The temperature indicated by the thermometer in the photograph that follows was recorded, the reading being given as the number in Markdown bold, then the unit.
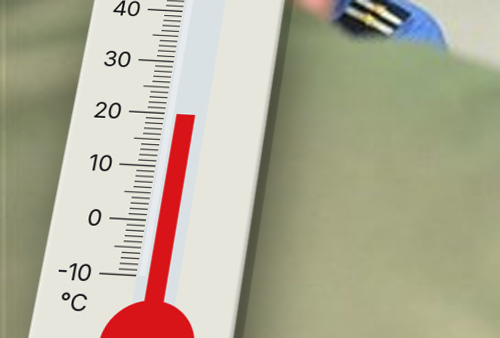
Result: **20** °C
